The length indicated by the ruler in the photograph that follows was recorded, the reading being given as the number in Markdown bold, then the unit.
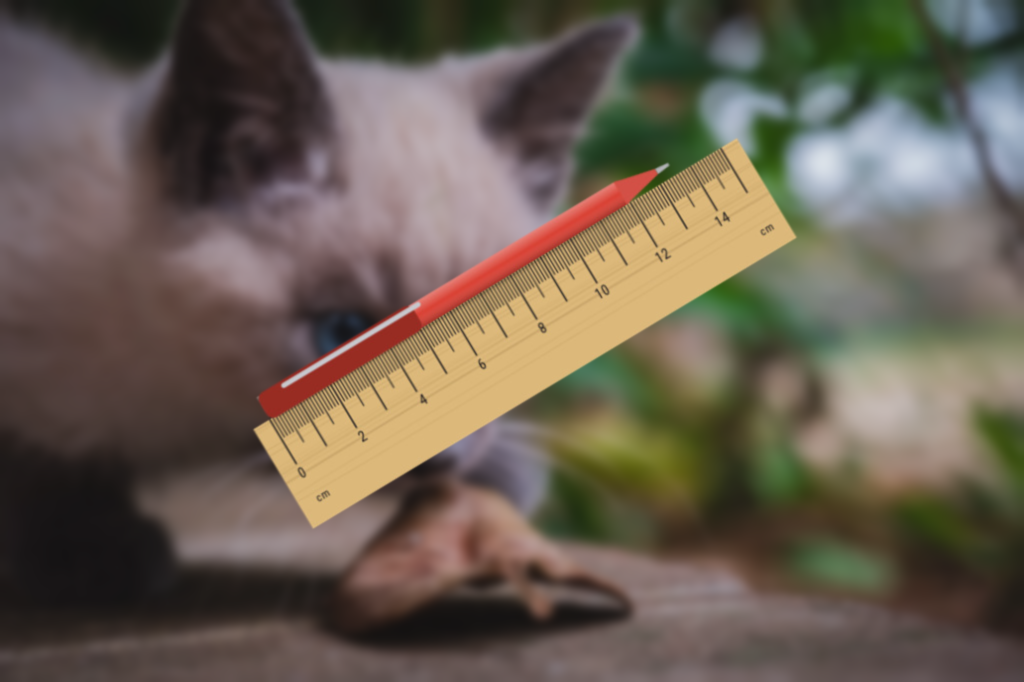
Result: **13.5** cm
